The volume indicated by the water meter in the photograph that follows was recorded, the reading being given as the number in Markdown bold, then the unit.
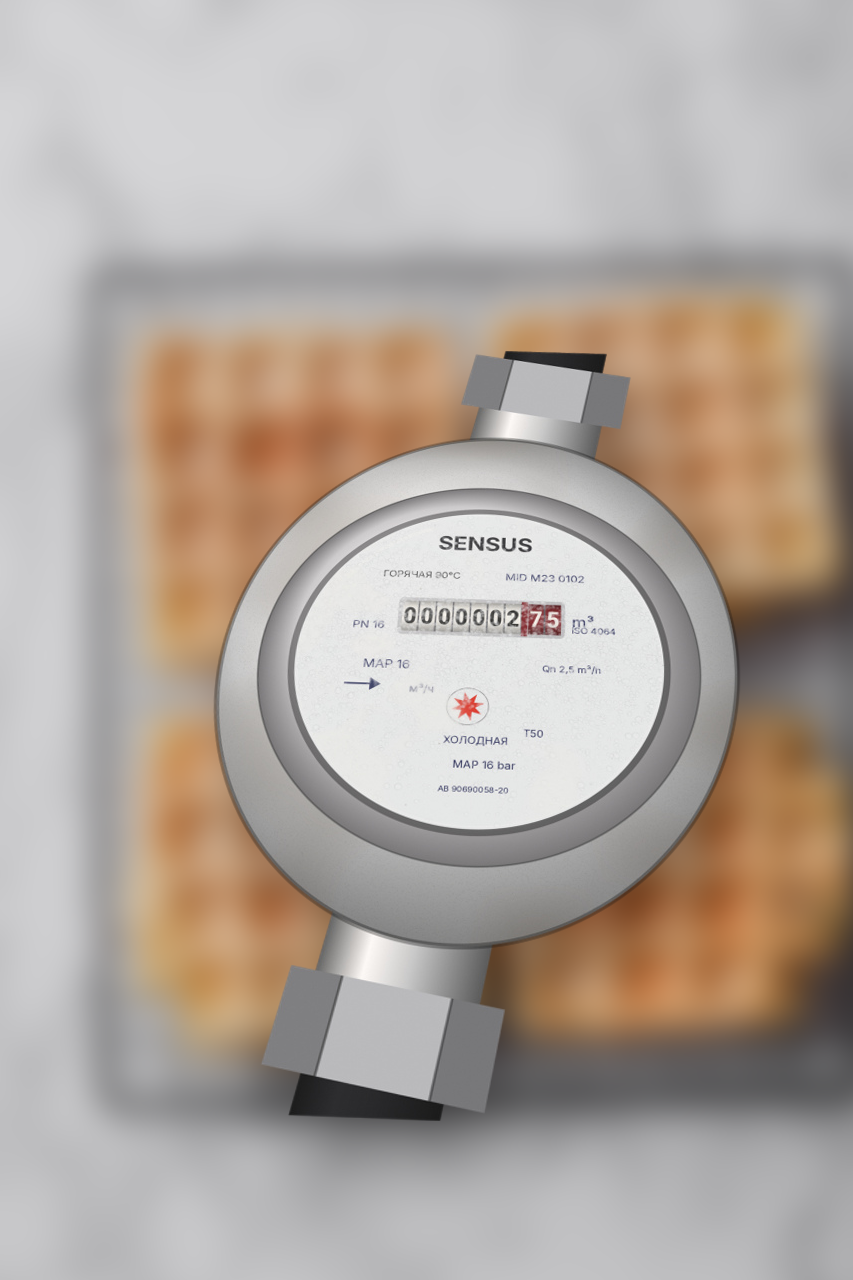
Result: **2.75** m³
